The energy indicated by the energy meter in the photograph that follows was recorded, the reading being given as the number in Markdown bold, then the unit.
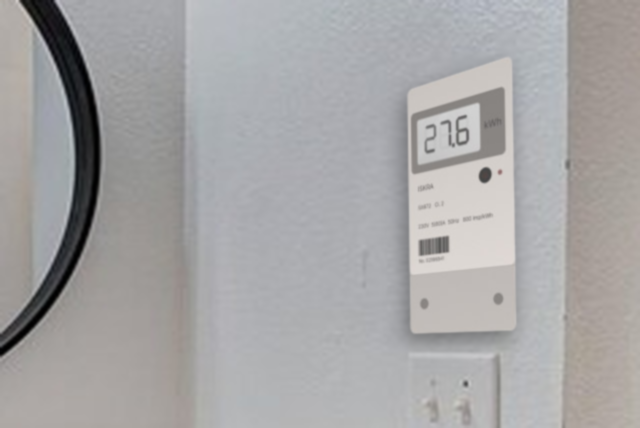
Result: **27.6** kWh
